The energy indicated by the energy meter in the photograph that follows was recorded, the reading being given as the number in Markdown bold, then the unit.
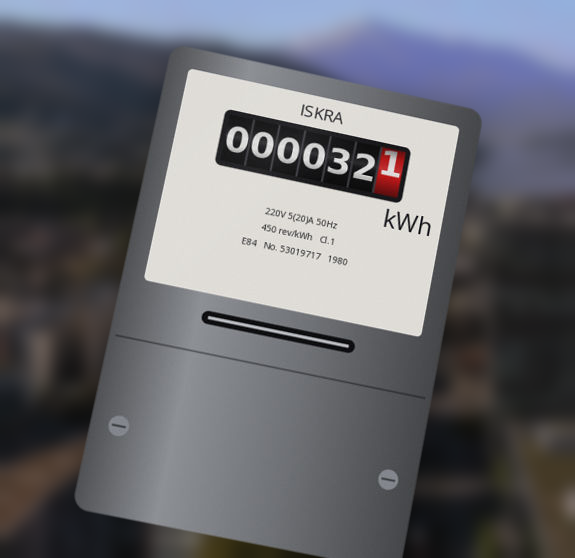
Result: **32.1** kWh
